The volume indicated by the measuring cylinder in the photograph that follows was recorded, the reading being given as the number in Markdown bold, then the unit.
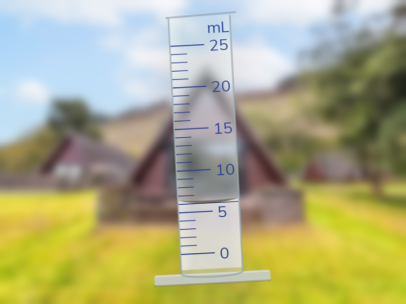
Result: **6** mL
